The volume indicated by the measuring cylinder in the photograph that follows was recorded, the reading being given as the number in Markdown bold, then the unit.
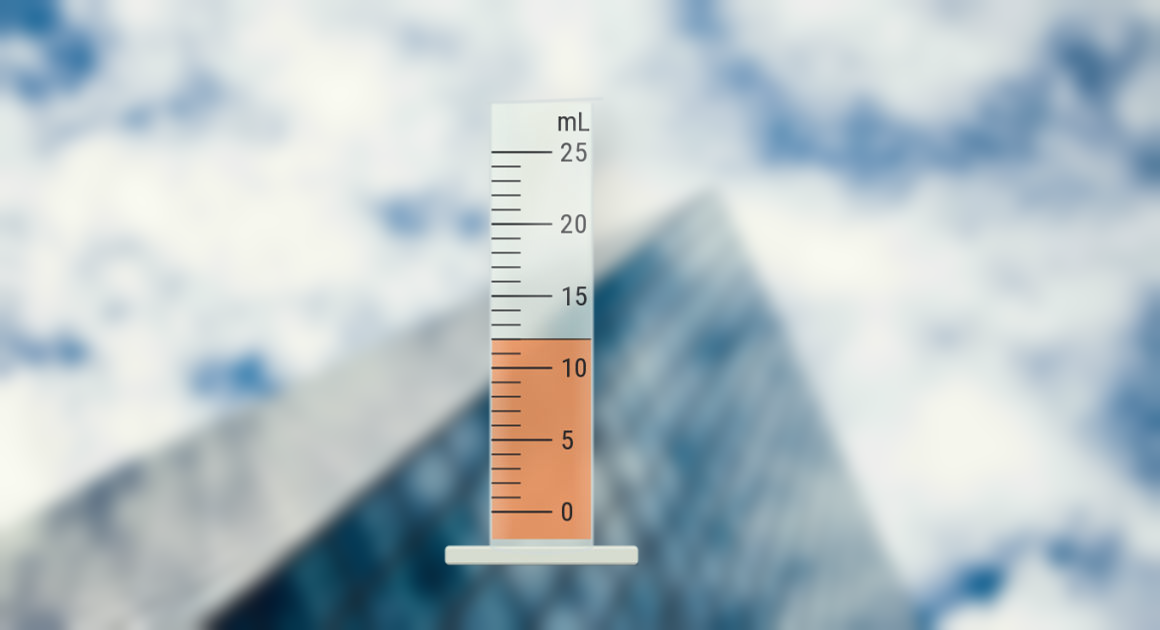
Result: **12** mL
